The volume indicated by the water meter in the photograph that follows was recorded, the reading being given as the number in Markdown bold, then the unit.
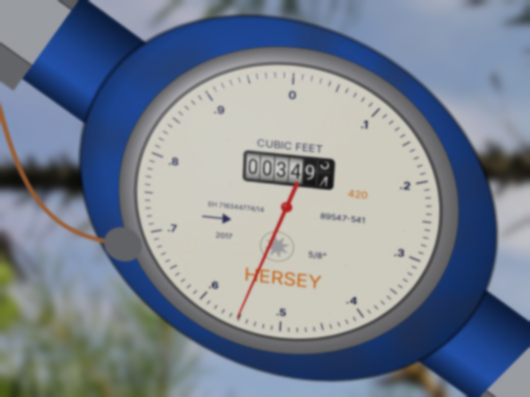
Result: **3493.55** ft³
